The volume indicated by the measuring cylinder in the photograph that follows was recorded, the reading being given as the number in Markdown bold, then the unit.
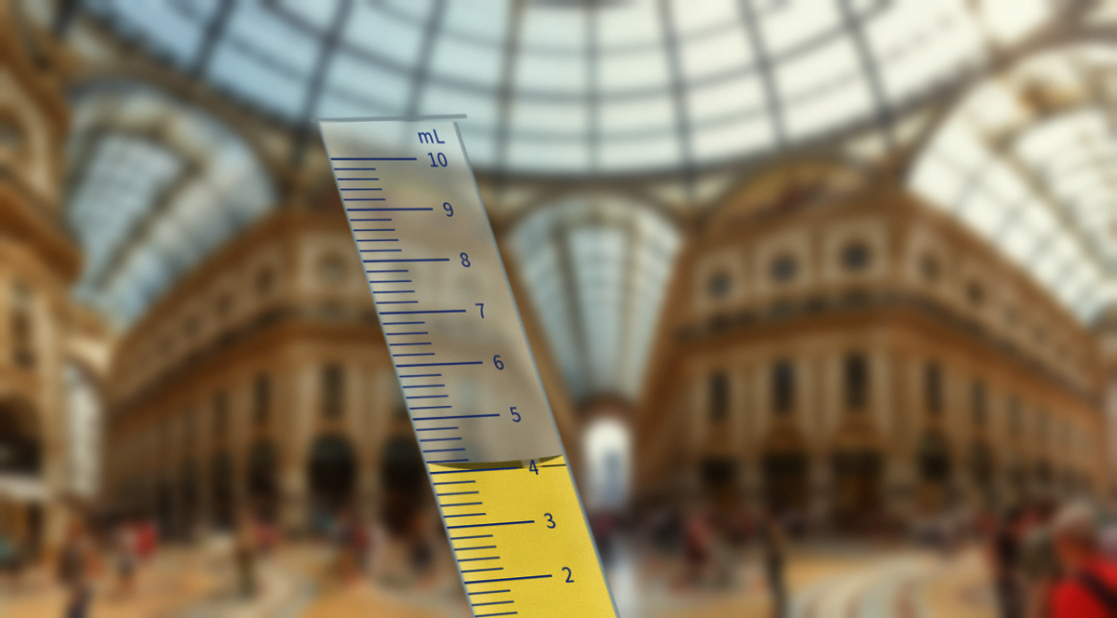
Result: **4** mL
